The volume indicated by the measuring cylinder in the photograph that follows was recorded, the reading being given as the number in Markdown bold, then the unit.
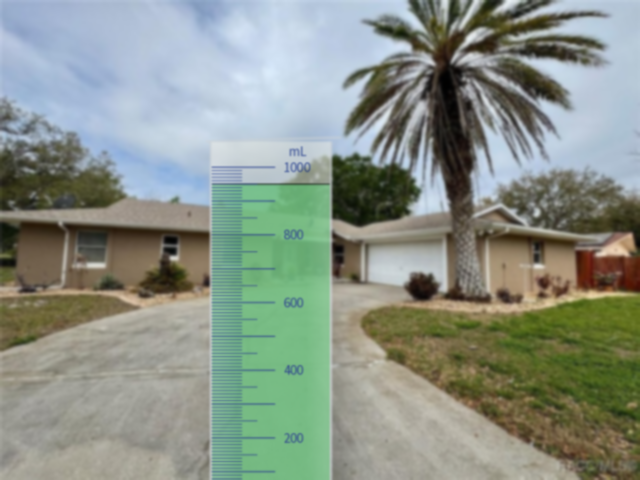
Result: **950** mL
